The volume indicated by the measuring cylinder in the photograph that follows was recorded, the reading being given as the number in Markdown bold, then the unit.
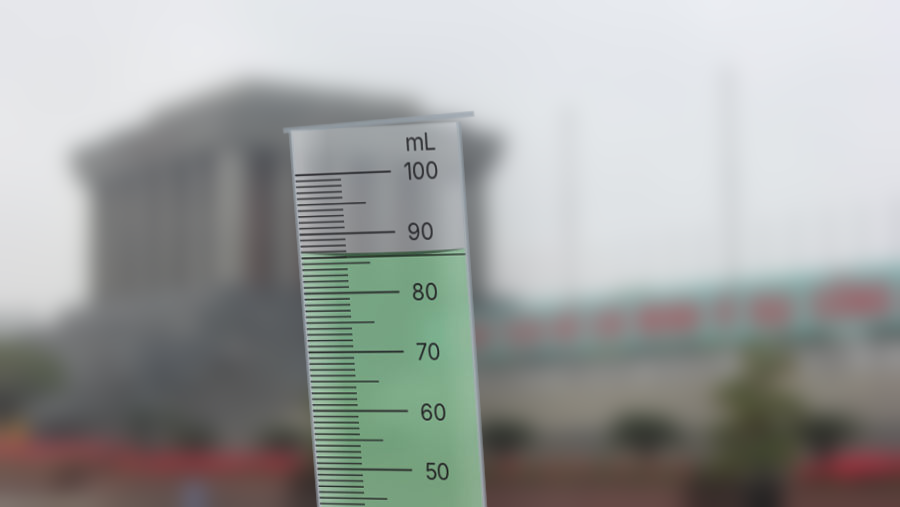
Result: **86** mL
